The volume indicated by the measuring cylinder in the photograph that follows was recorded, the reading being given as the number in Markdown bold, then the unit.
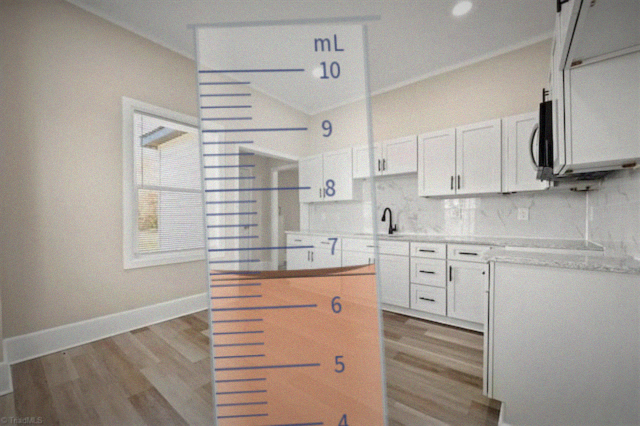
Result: **6.5** mL
